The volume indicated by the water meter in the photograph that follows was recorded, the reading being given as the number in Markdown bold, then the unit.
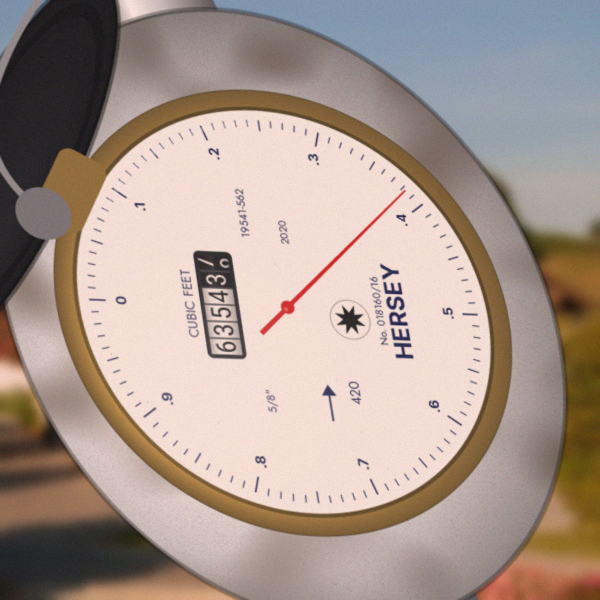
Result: **635437.38** ft³
